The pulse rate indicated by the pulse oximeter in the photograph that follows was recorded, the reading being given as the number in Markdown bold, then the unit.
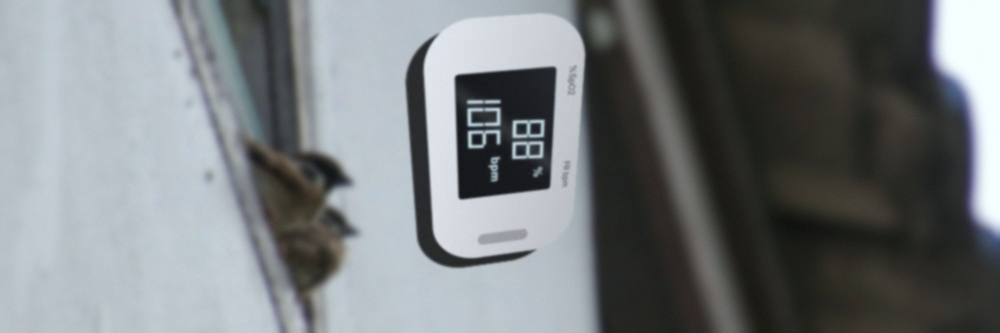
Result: **106** bpm
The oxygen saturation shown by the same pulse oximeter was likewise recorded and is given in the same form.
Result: **88** %
